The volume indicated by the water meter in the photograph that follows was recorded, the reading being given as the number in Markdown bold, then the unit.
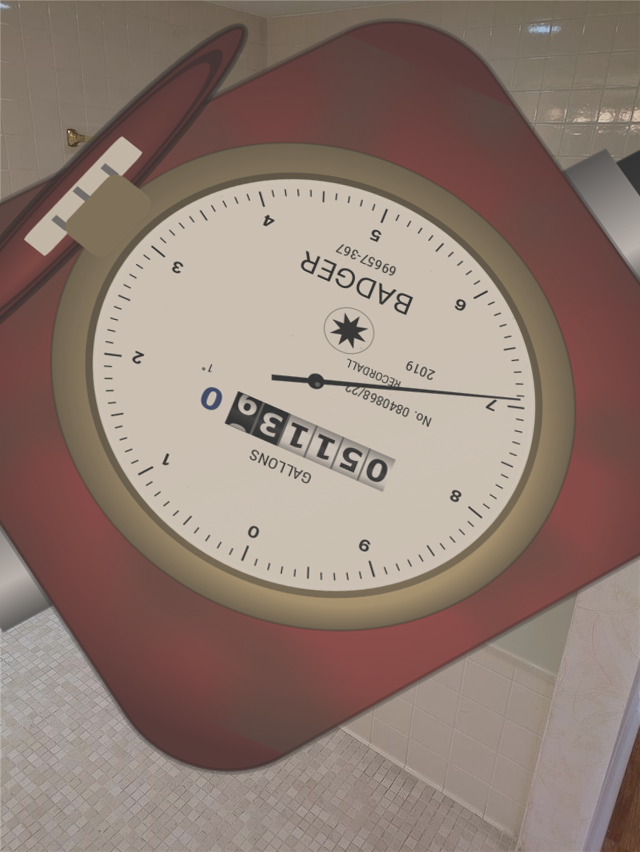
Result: **511386.9** gal
